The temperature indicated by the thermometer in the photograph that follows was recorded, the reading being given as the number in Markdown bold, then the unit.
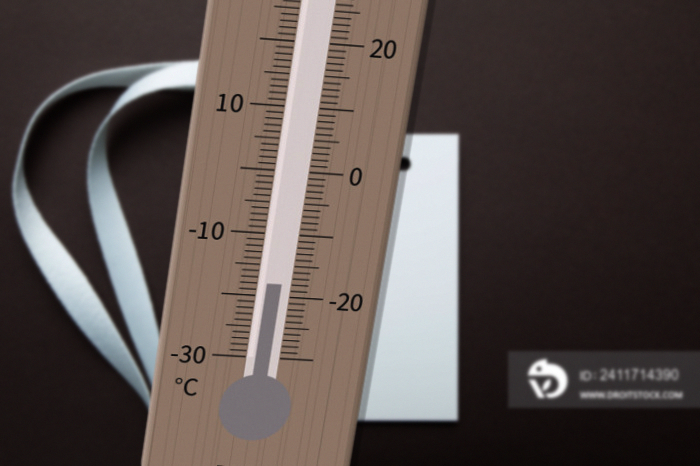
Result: **-18** °C
